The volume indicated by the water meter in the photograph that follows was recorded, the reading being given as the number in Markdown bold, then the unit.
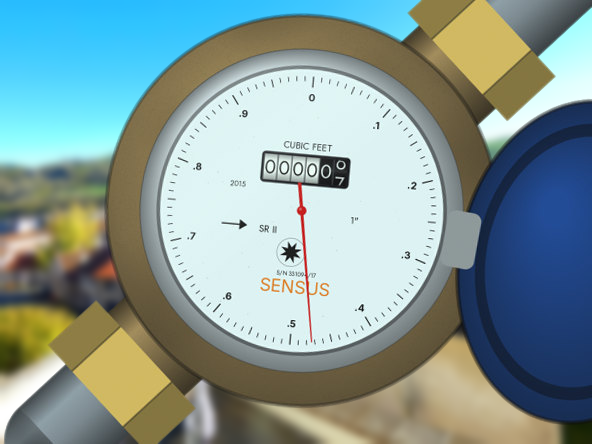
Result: **6.47** ft³
